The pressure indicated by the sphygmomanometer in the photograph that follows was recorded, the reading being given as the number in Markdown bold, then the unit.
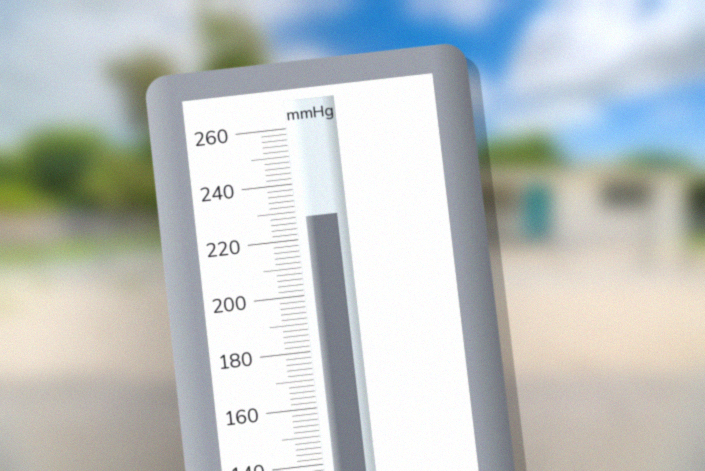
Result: **228** mmHg
